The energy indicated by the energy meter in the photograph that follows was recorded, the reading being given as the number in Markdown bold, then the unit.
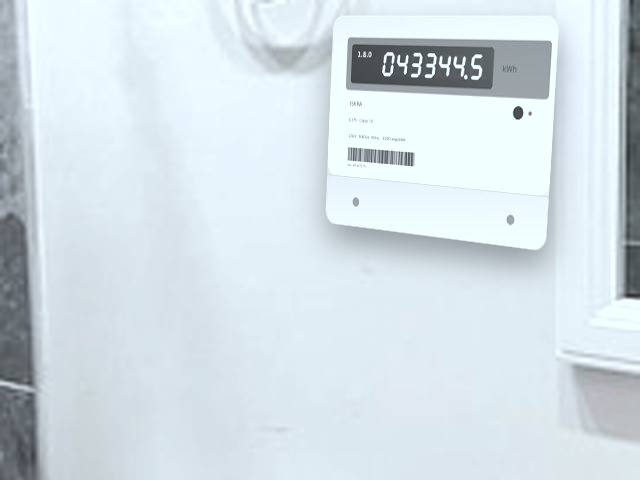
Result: **43344.5** kWh
